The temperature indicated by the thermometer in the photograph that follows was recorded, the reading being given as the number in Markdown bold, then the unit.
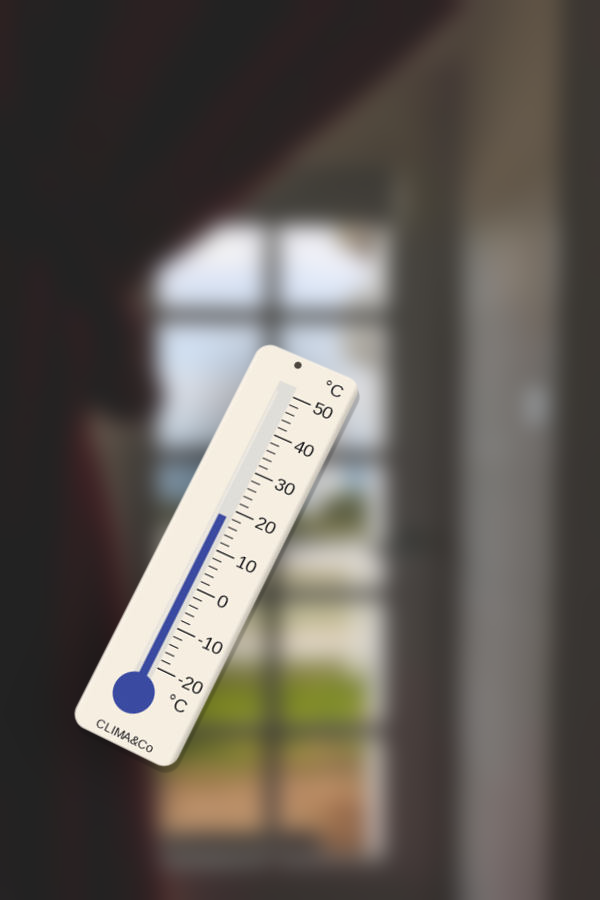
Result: **18** °C
